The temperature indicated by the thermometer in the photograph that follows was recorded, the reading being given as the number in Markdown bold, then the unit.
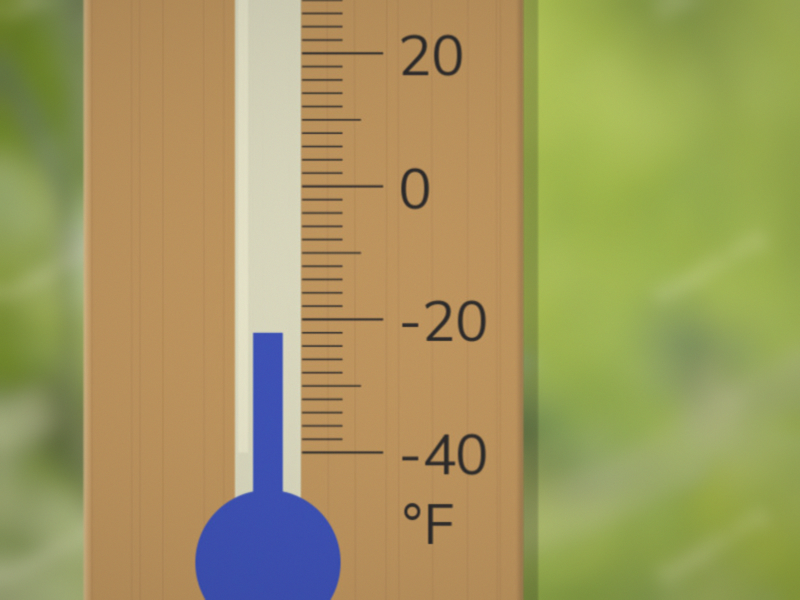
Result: **-22** °F
